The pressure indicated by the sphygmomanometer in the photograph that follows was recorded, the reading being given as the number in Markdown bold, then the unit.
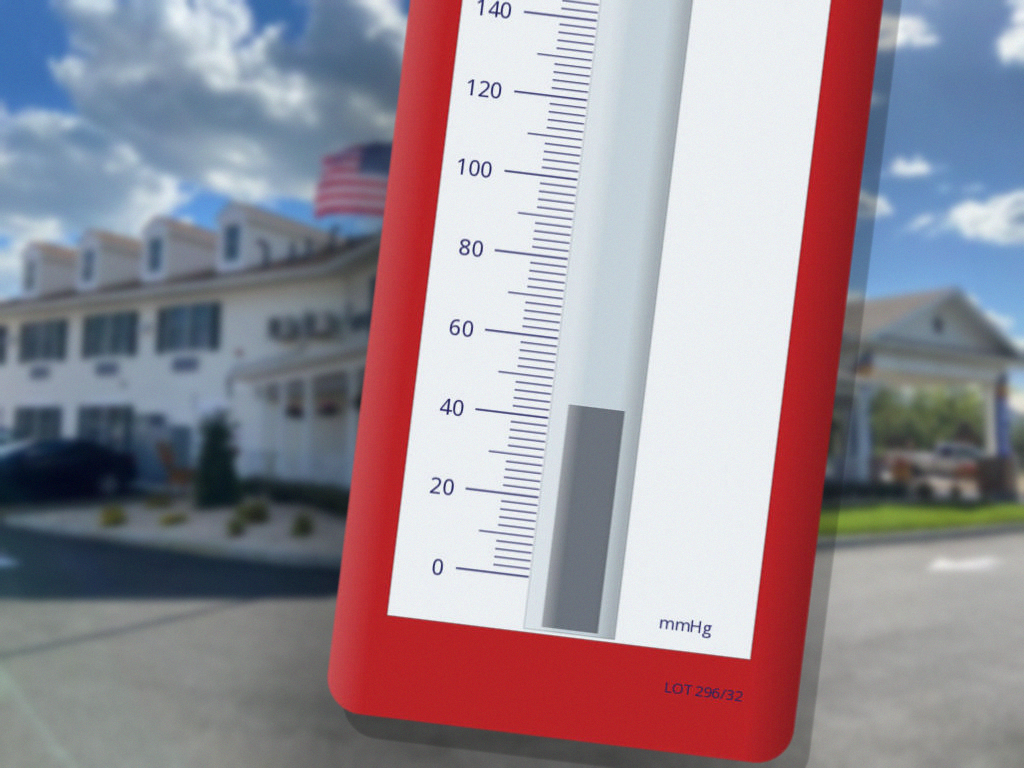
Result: **44** mmHg
